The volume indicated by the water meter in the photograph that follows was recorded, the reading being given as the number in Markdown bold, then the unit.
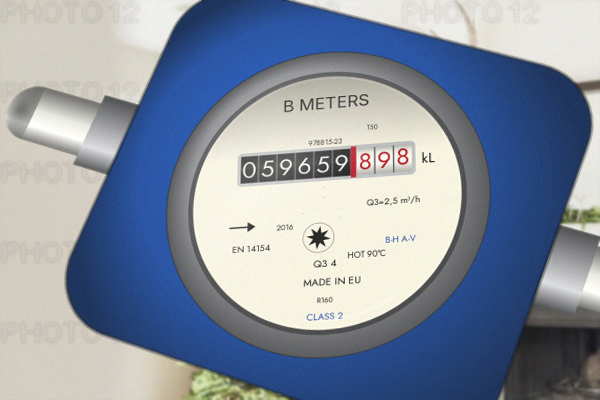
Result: **59659.898** kL
